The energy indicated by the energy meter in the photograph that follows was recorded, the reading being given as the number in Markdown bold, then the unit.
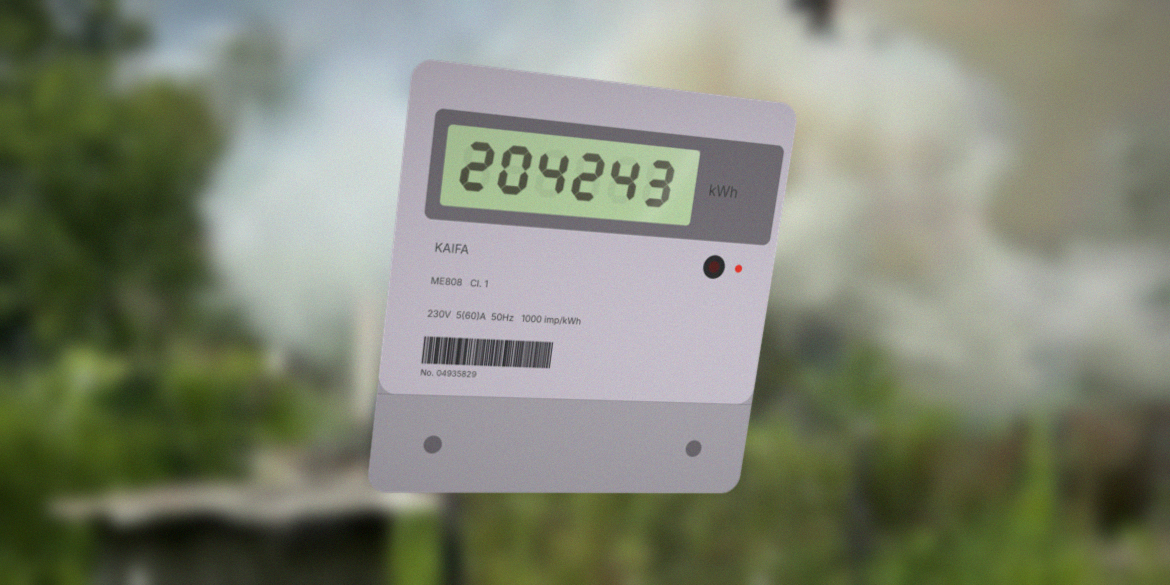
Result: **204243** kWh
